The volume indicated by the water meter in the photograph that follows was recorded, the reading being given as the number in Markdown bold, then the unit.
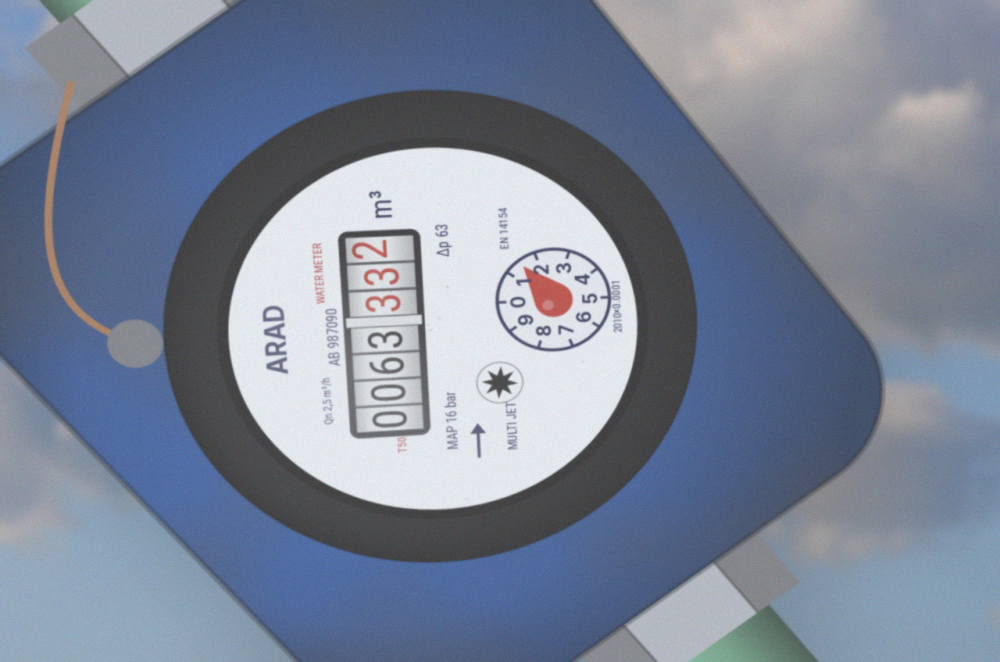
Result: **63.3321** m³
